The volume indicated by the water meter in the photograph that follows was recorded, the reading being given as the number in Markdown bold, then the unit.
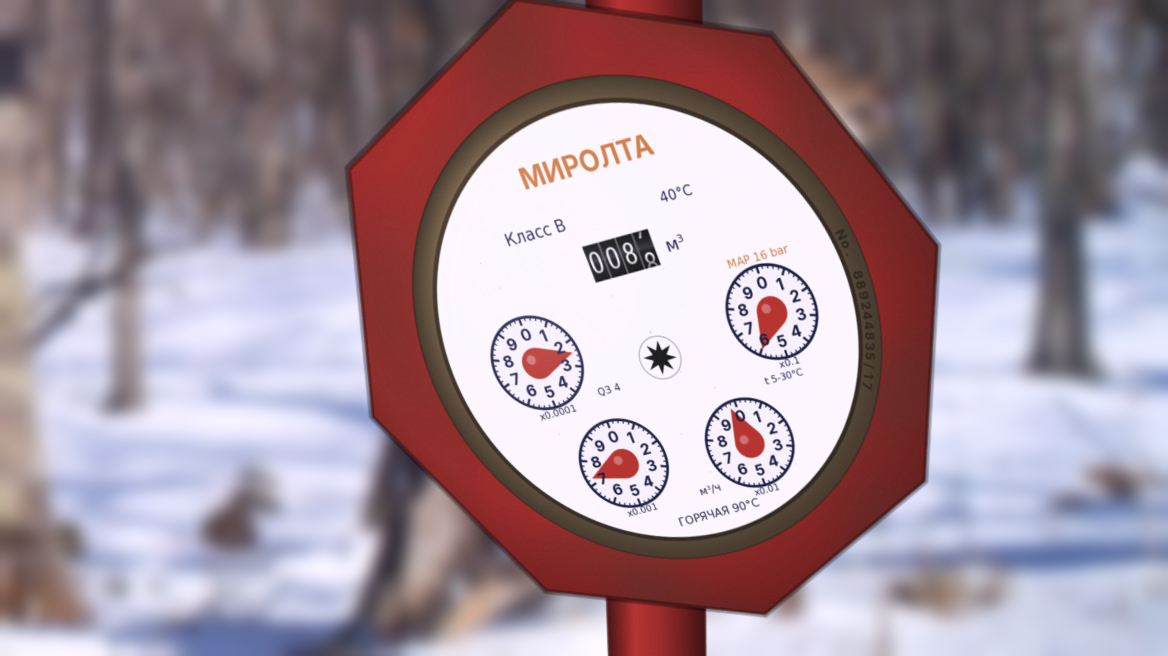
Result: **87.5972** m³
